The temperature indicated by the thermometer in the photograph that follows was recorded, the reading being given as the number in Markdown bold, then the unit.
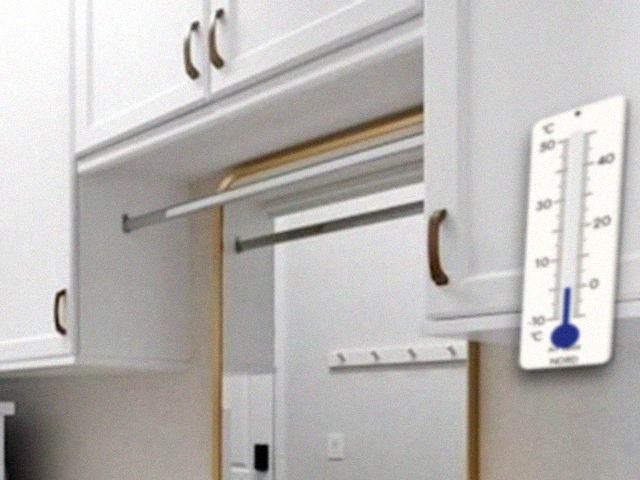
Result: **0** °C
